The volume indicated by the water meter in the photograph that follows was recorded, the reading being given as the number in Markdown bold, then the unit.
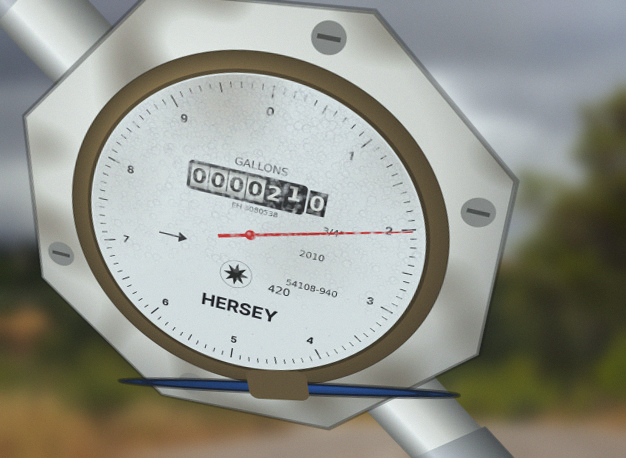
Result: **212.0** gal
